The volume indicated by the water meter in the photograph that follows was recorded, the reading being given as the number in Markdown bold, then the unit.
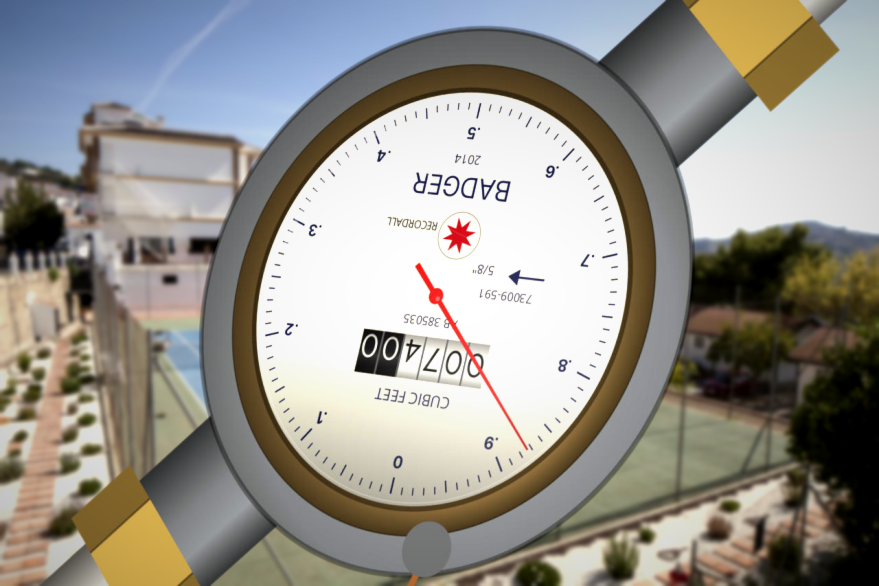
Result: **7399.87** ft³
